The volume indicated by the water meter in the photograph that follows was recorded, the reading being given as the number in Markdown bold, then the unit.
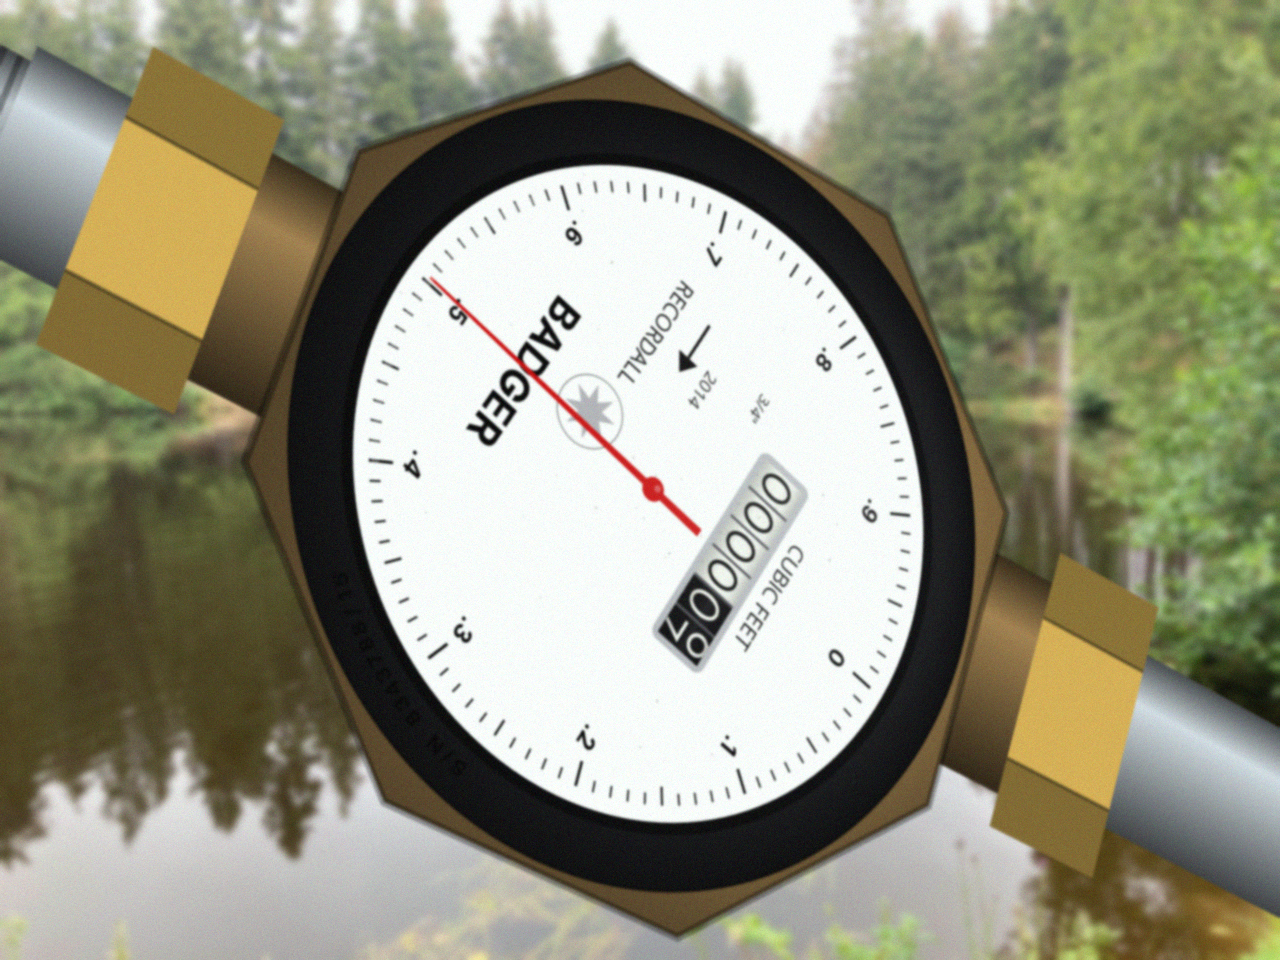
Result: **6.50** ft³
